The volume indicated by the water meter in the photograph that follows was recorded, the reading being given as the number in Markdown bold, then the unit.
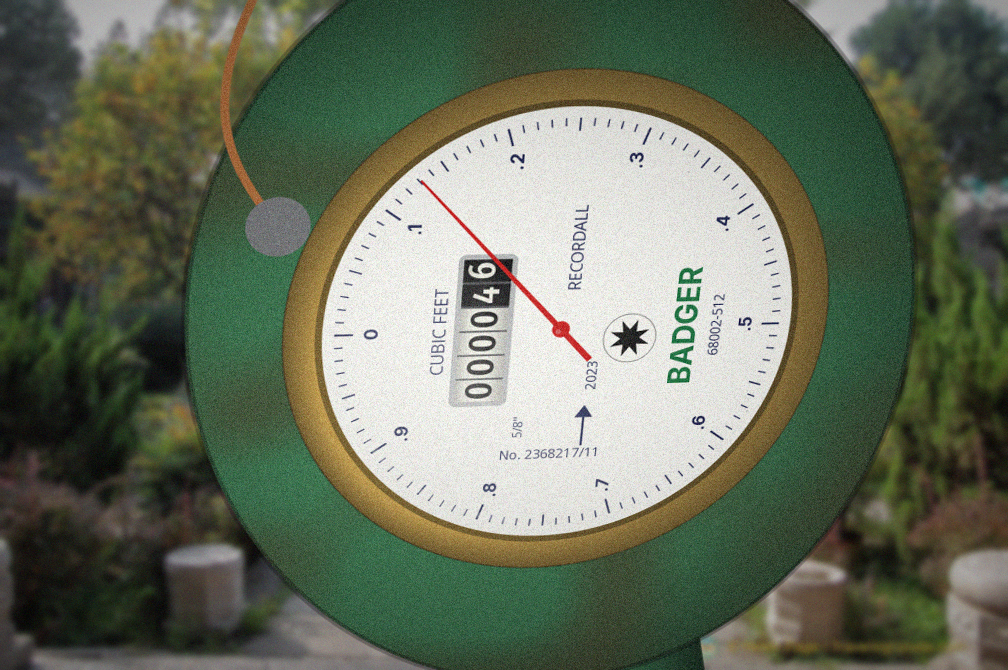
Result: **46.13** ft³
